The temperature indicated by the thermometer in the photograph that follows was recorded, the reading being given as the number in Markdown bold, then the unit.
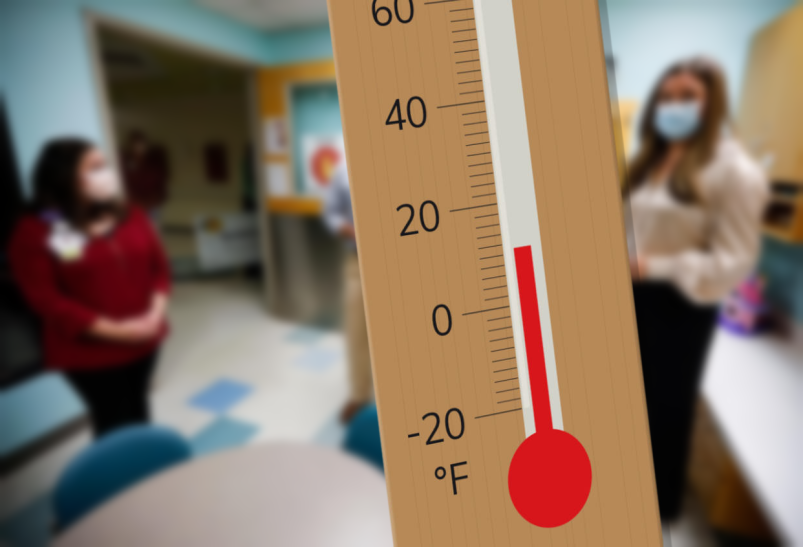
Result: **11** °F
